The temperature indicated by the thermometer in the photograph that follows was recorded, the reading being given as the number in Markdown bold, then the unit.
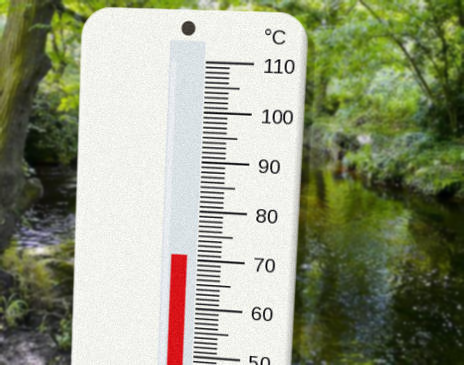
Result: **71** °C
